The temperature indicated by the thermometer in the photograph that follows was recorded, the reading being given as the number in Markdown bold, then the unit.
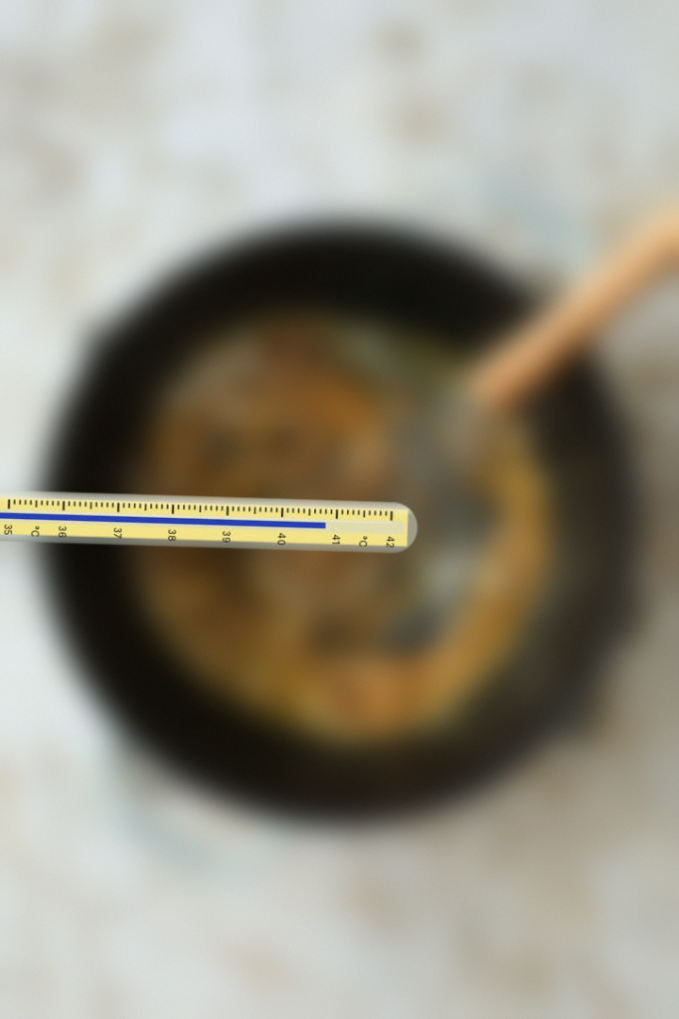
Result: **40.8** °C
